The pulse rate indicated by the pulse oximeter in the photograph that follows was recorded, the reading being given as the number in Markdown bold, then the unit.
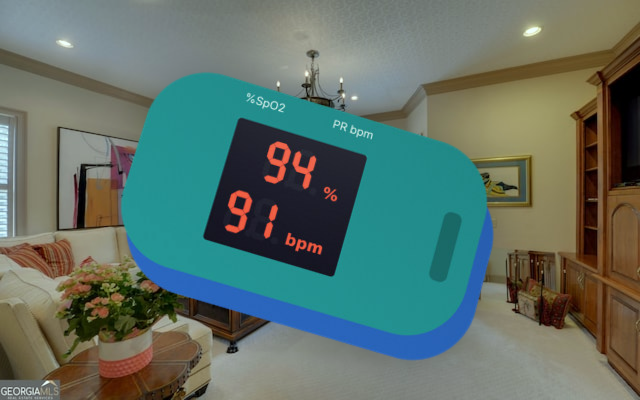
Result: **91** bpm
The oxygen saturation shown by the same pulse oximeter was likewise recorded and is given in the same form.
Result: **94** %
